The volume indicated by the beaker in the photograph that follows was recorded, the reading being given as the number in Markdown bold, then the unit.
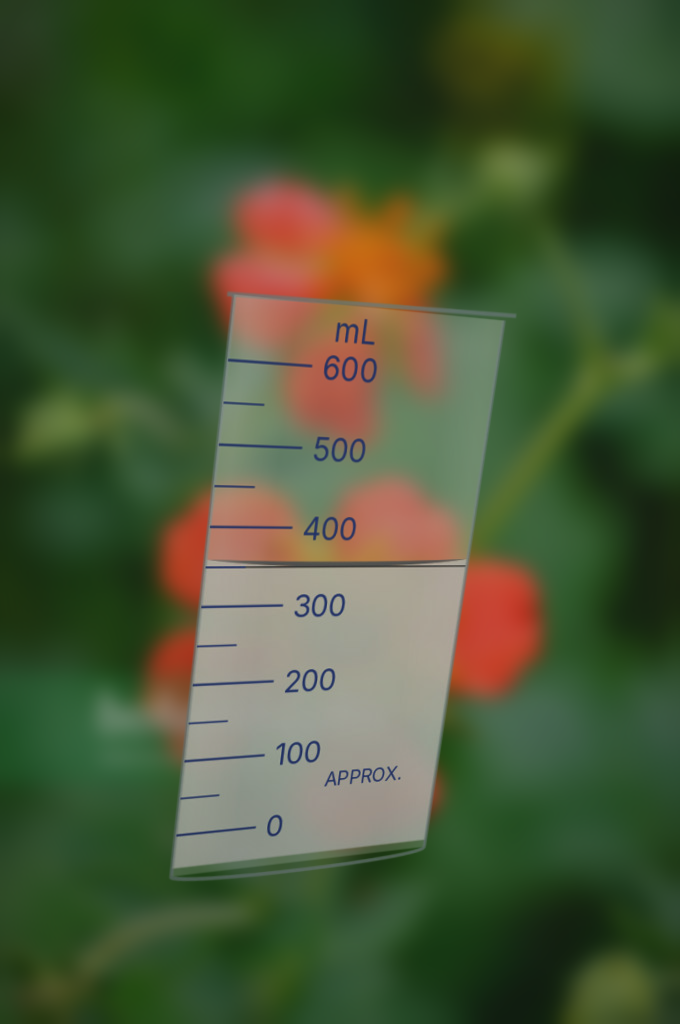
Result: **350** mL
